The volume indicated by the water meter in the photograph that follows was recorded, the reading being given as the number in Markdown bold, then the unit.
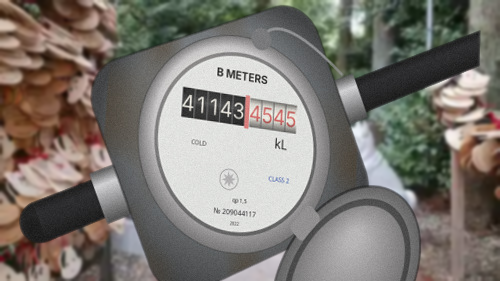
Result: **41143.4545** kL
